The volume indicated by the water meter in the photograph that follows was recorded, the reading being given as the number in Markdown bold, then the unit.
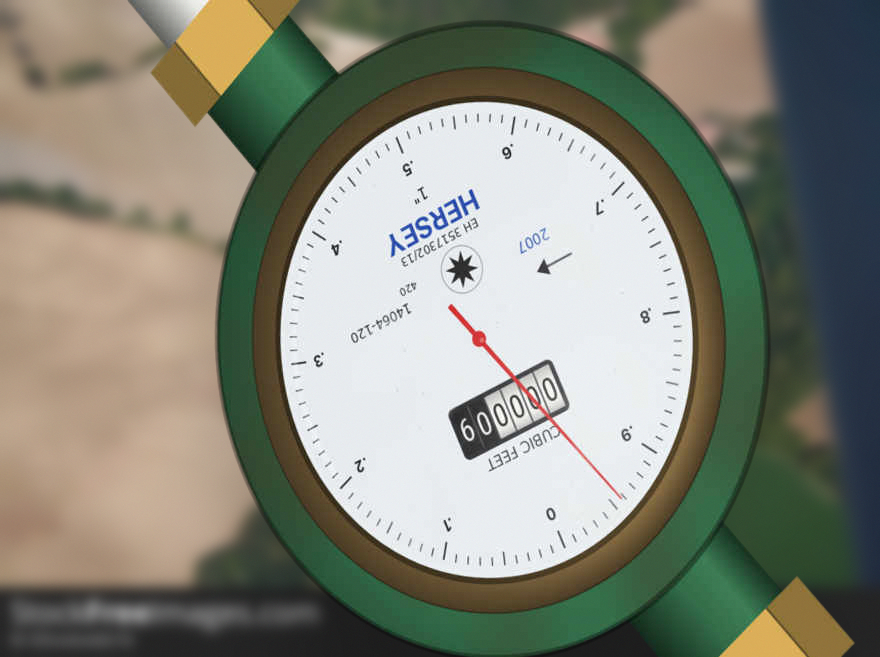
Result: **8.94** ft³
